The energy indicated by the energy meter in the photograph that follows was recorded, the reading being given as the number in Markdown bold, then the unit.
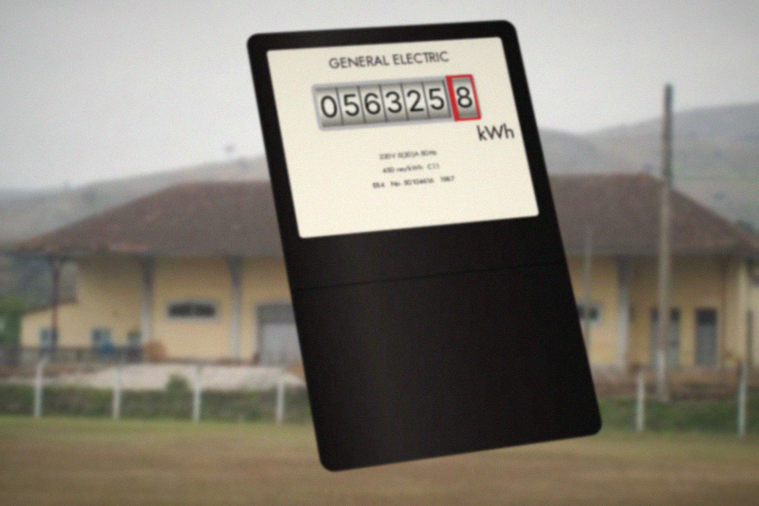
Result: **56325.8** kWh
